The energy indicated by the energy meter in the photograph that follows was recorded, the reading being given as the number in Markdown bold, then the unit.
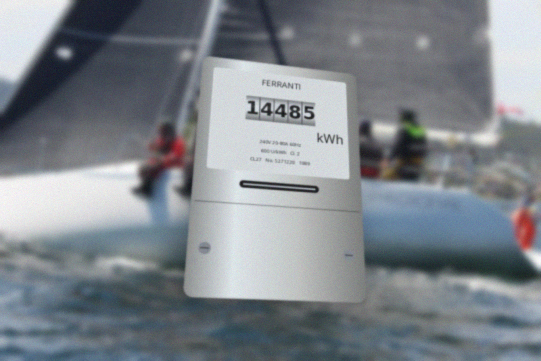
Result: **14485** kWh
